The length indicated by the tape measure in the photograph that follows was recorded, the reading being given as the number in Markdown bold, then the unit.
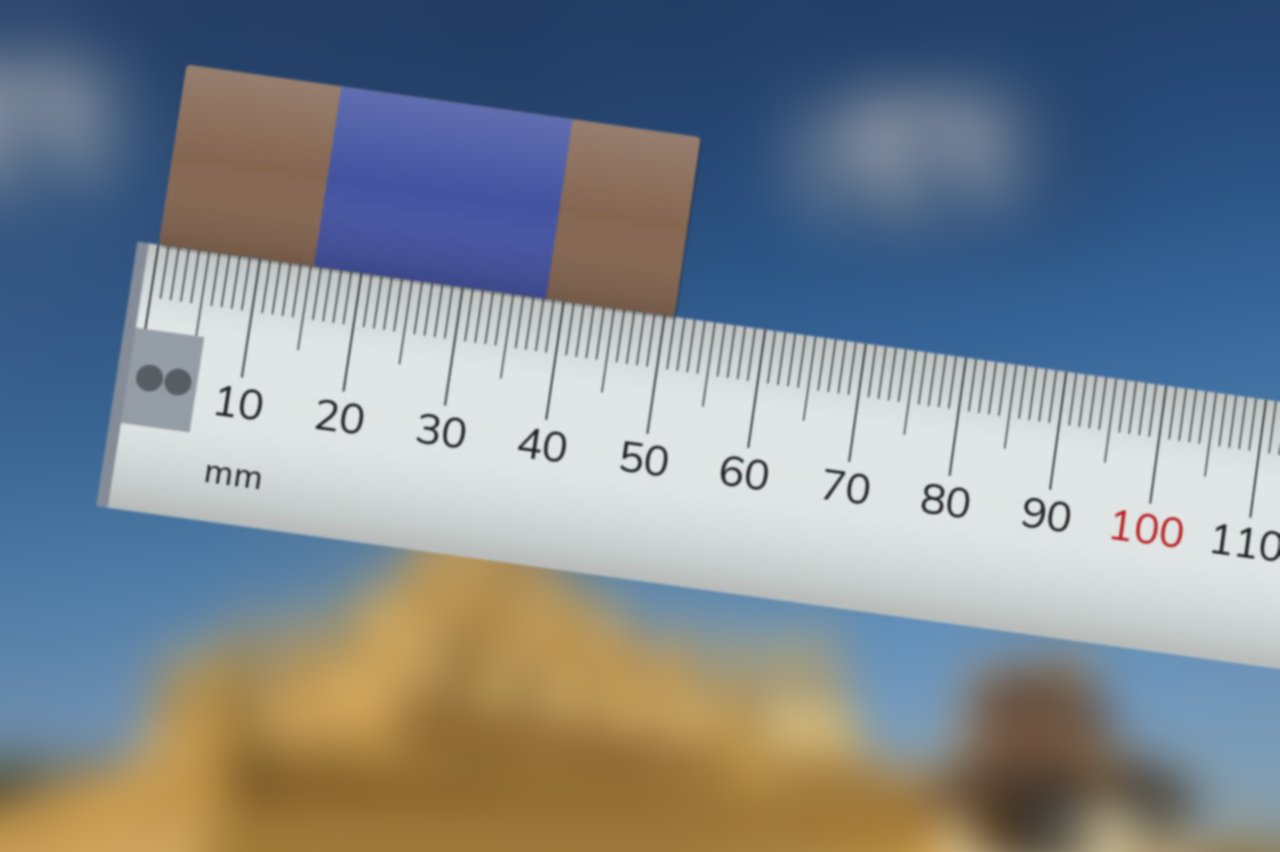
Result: **51** mm
